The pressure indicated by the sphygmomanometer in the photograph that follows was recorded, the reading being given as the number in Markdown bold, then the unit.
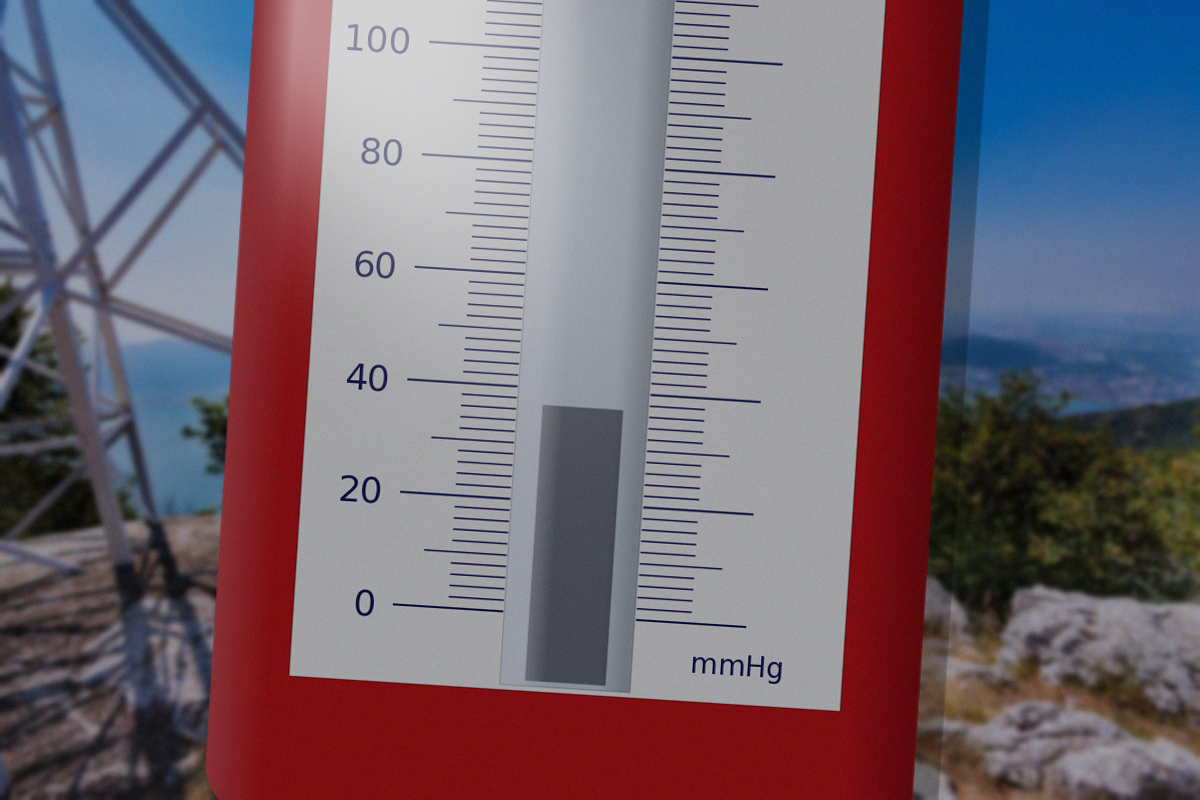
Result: **37** mmHg
